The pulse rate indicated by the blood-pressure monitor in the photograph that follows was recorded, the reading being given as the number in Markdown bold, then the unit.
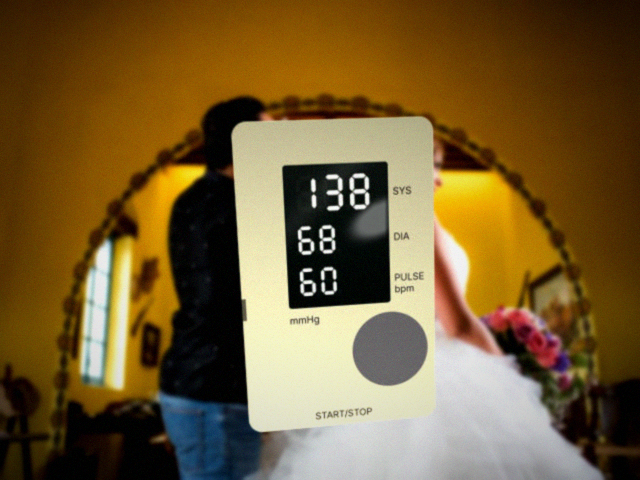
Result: **60** bpm
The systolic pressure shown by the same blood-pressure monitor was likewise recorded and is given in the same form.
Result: **138** mmHg
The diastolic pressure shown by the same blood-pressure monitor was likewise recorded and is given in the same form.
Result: **68** mmHg
